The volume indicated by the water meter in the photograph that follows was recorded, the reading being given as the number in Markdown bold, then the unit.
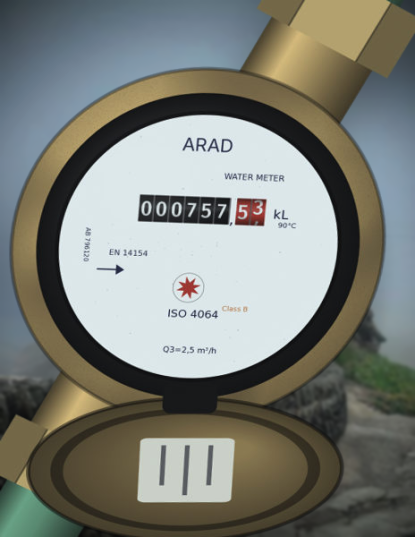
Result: **757.53** kL
